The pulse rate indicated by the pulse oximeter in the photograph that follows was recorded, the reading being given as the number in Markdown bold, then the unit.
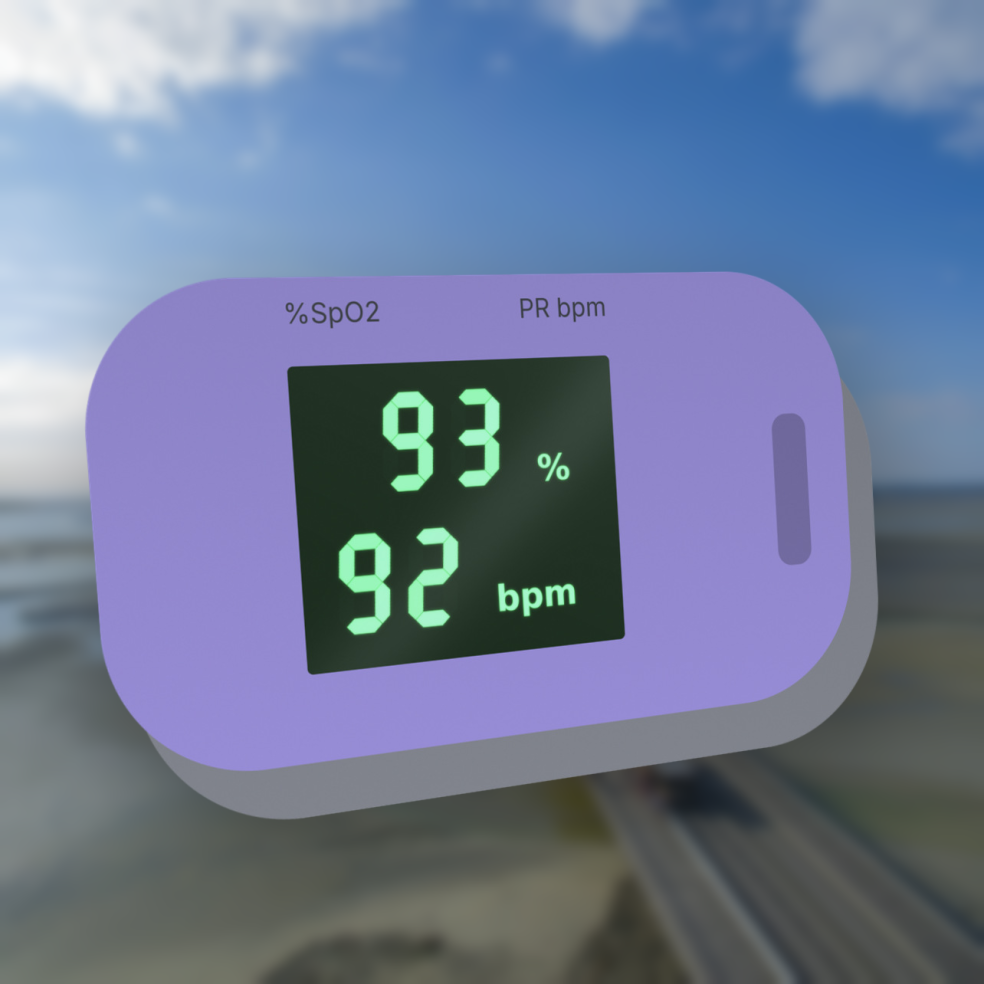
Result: **92** bpm
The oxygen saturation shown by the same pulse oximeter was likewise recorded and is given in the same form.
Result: **93** %
